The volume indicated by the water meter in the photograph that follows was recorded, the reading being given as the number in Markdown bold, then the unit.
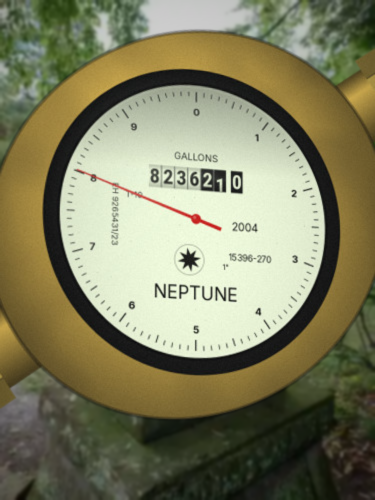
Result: **8236208.0** gal
